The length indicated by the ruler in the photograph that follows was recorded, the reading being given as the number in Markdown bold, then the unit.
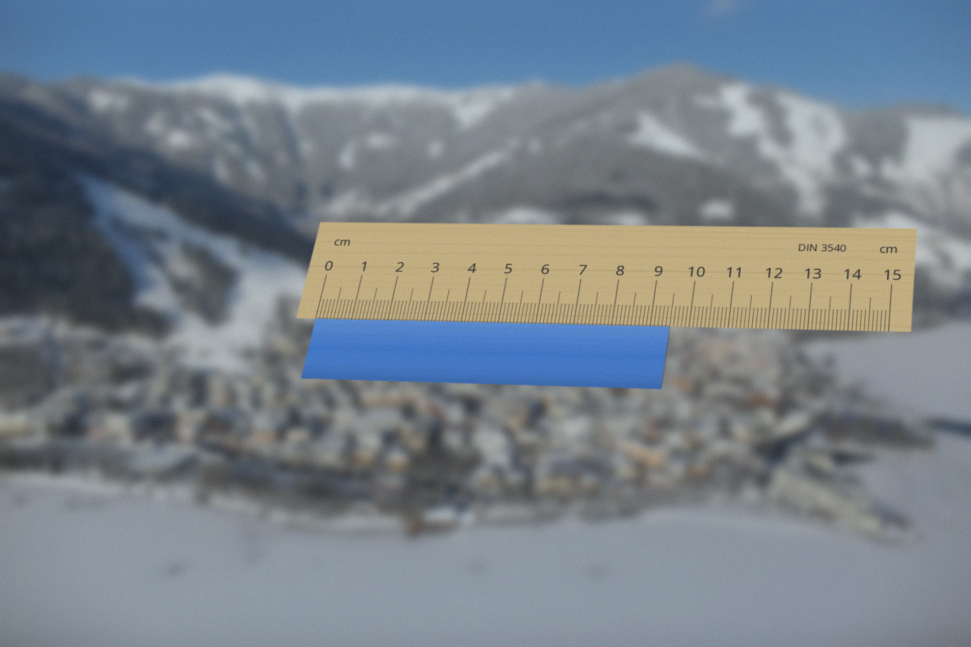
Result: **9.5** cm
